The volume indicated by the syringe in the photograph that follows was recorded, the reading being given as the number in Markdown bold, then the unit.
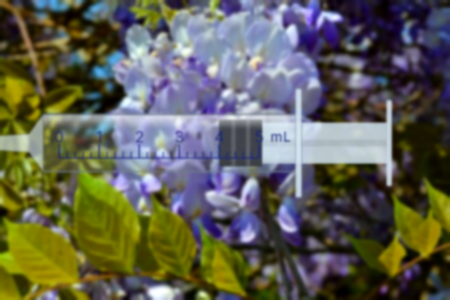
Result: **4** mL
